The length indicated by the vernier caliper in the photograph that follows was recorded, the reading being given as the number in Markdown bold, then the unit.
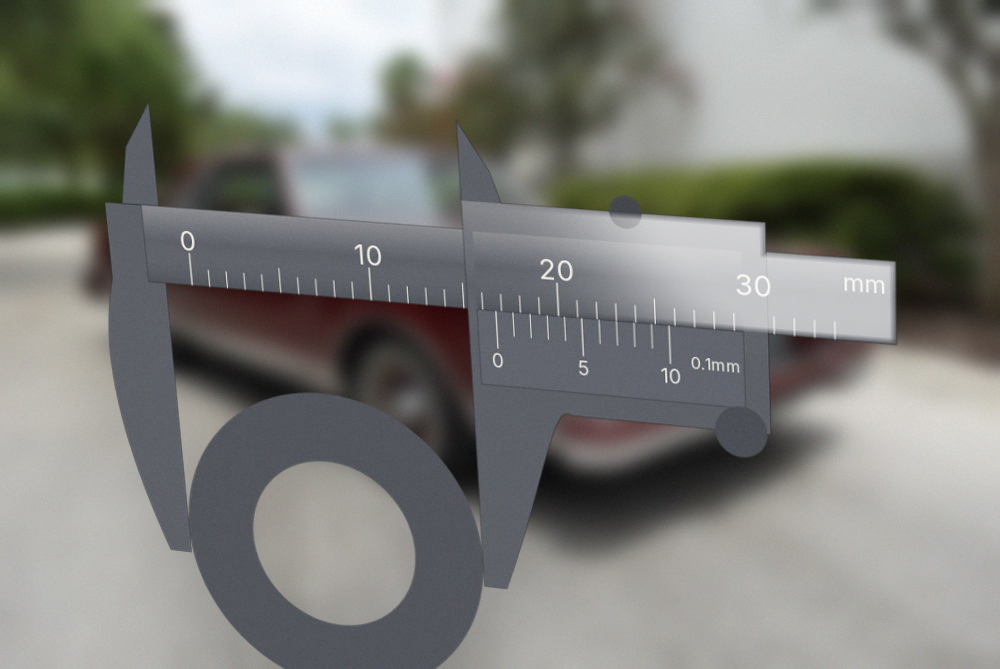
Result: **16.7** mm
